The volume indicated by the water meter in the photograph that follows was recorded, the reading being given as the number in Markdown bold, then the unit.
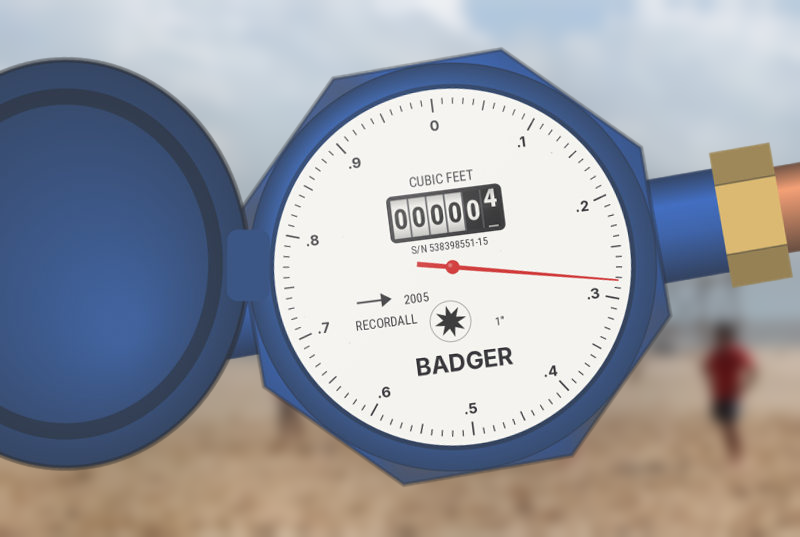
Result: **4.28** ft³
